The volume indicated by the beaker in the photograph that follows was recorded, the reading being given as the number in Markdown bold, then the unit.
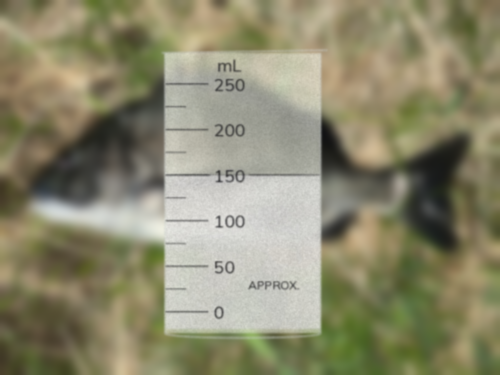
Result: **150** mL
